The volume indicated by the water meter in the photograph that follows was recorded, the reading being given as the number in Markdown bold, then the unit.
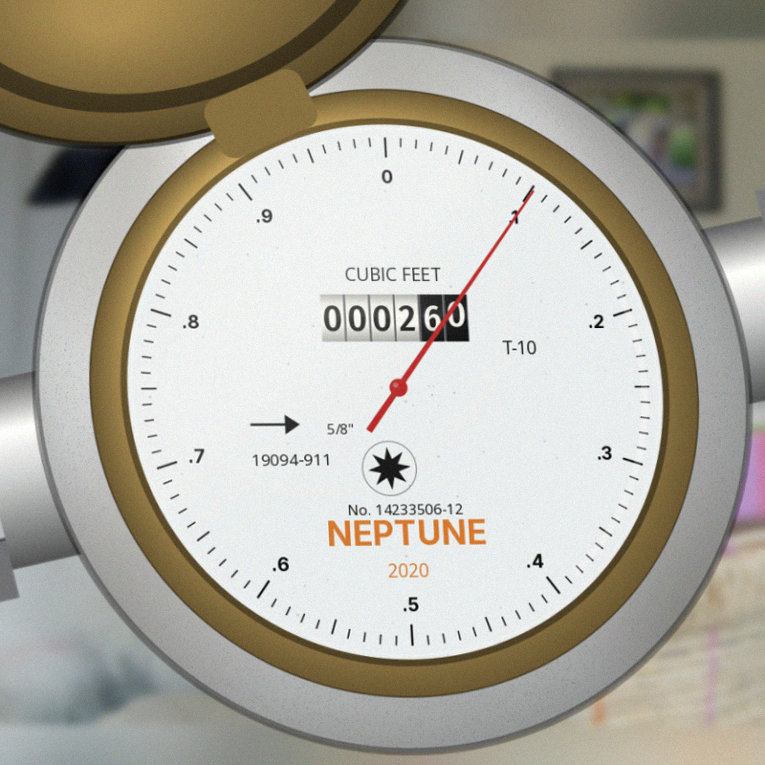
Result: **260.10** ft³
